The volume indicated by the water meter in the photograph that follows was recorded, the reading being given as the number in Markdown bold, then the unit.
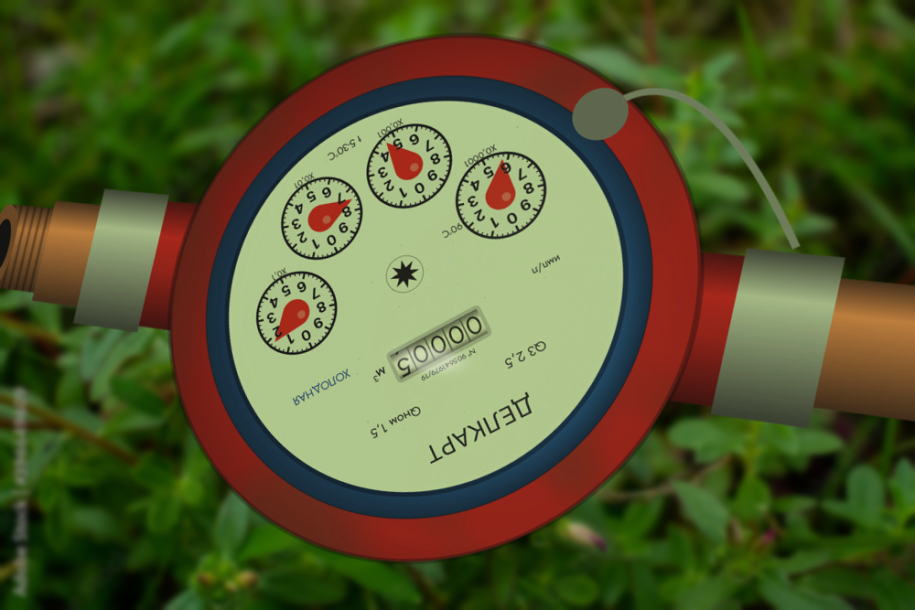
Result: **5.1745** m³
